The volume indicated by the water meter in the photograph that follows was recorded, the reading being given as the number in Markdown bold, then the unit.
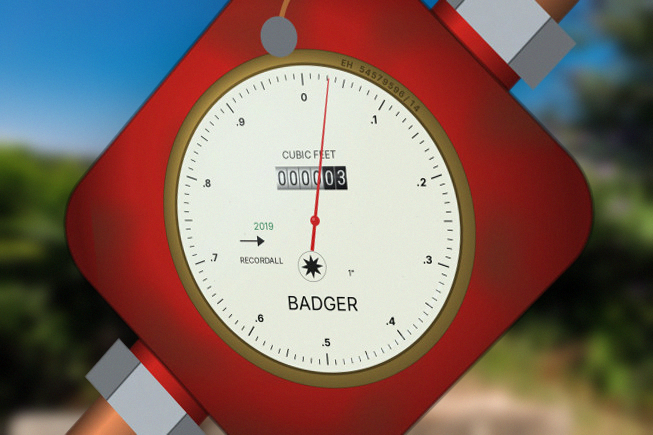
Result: **3.03** ft³
